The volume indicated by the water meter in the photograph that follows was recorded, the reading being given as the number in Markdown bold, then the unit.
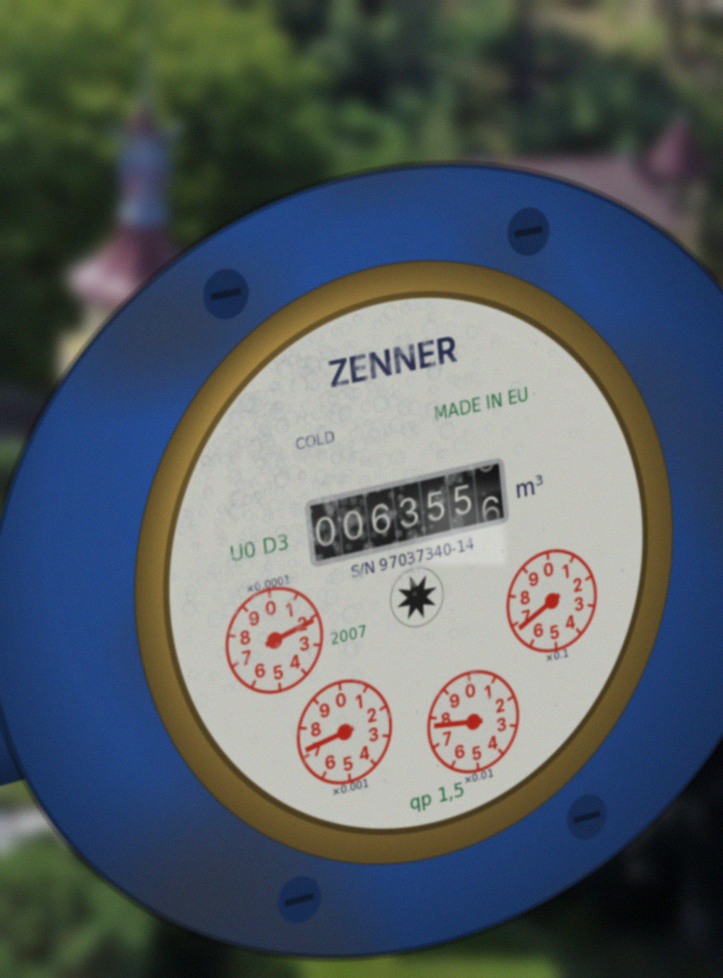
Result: **63555.6772** m³
